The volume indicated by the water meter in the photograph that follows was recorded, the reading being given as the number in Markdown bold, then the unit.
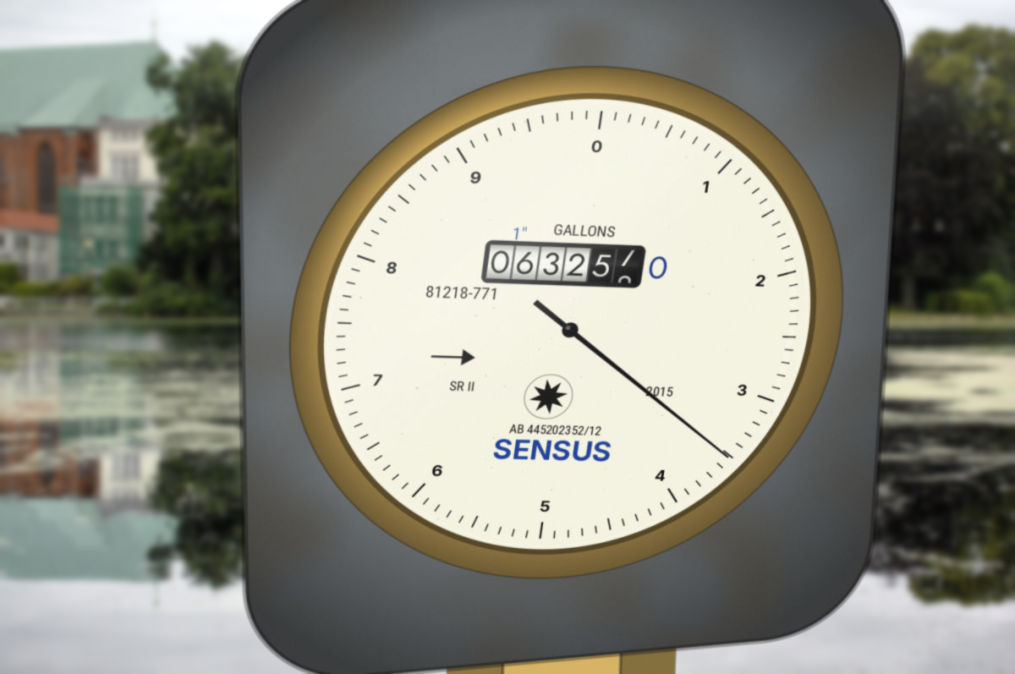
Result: **632573.5** gal
